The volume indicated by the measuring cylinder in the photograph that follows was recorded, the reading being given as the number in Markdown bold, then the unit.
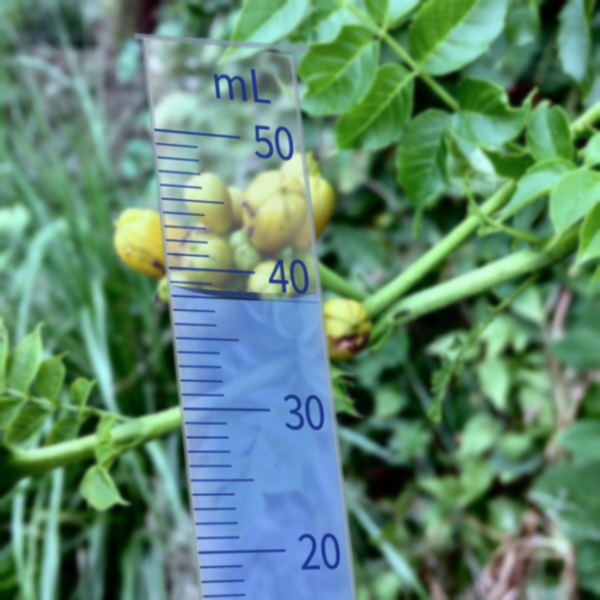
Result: **38** mL
